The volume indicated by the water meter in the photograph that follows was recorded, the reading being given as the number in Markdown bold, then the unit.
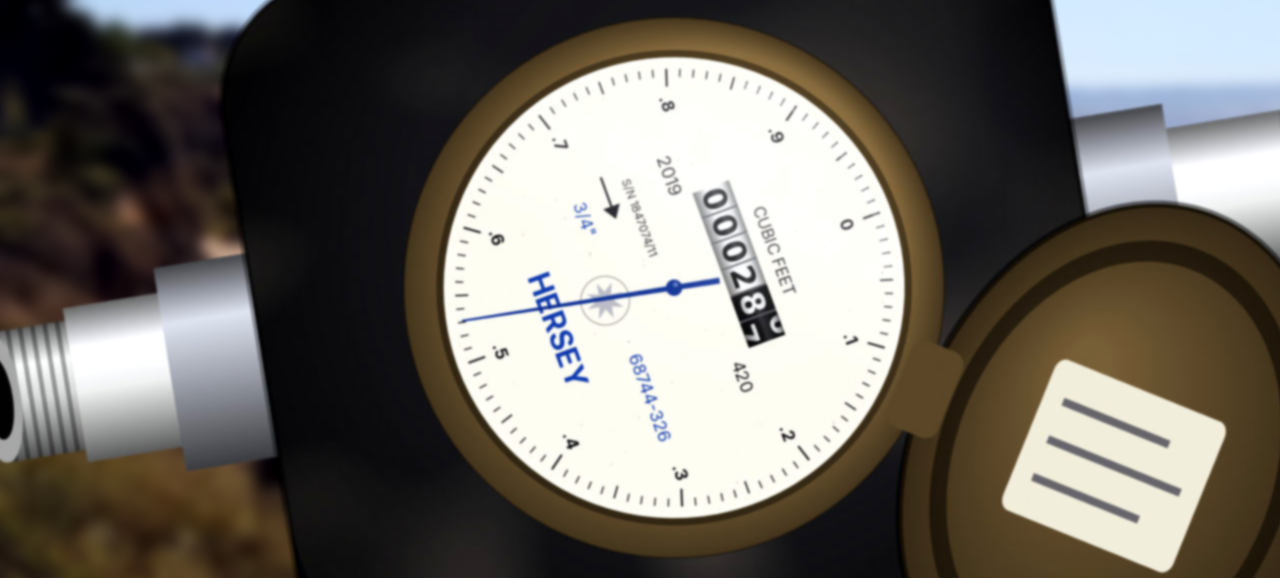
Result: **286.53** ft³
